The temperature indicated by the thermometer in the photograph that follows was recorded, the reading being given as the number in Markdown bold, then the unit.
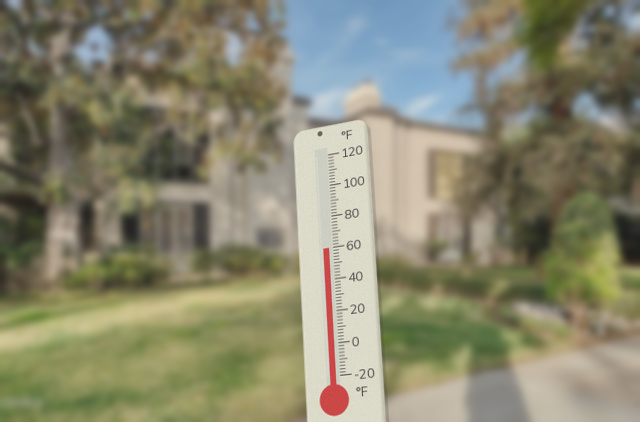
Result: **60** °F
